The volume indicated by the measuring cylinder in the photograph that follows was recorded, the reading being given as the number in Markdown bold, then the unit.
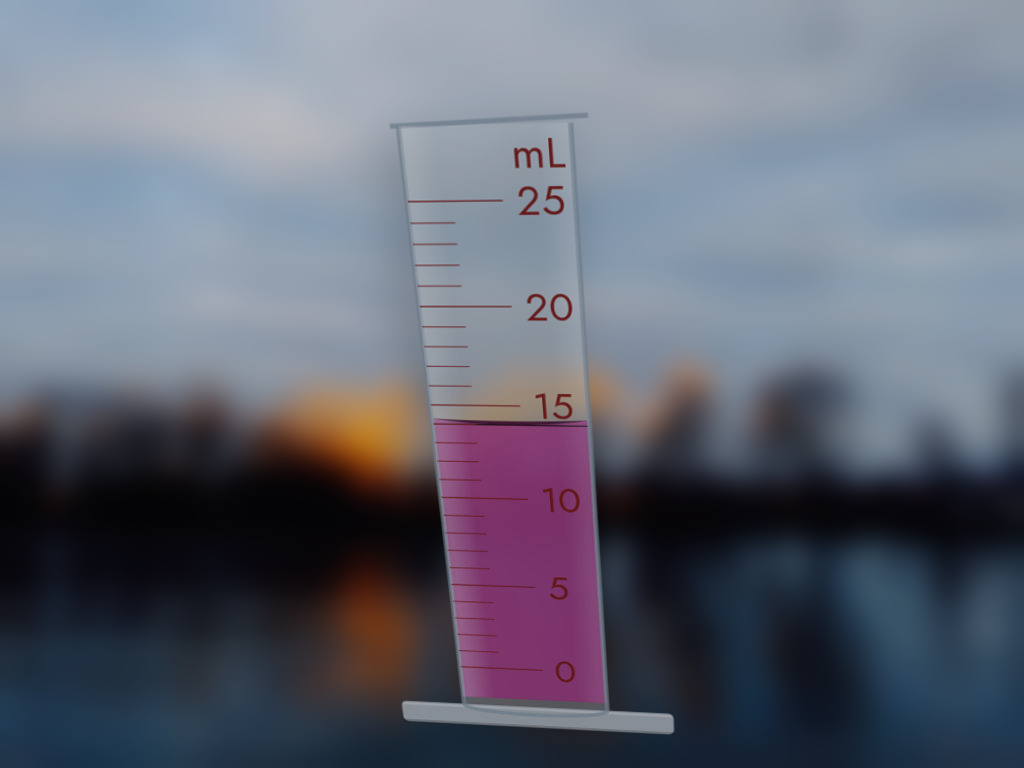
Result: **14** mL
